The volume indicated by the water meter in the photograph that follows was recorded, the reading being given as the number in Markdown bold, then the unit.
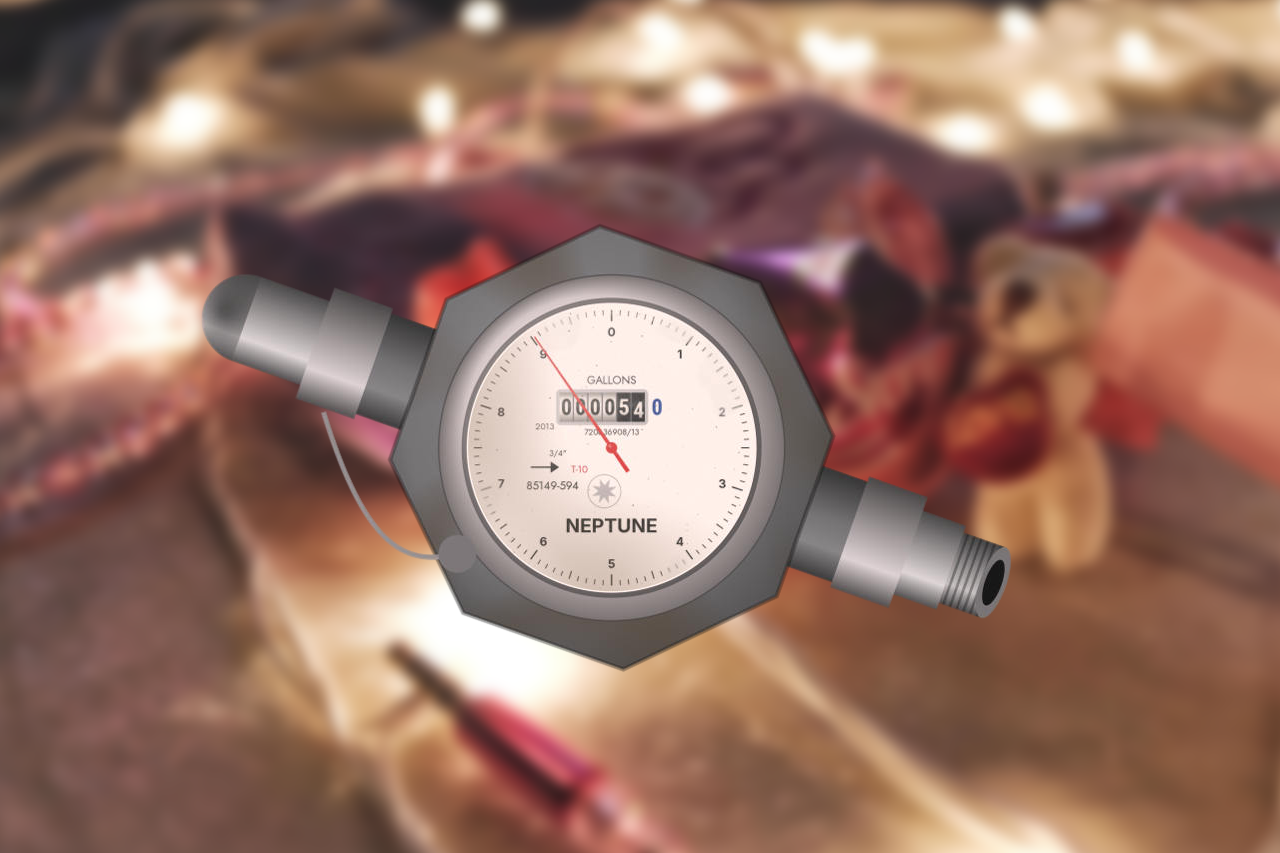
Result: **539.0** gal
